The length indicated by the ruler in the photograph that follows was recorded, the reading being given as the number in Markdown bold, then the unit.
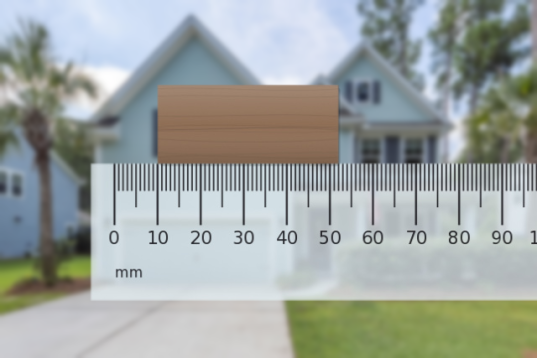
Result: **42** mm
